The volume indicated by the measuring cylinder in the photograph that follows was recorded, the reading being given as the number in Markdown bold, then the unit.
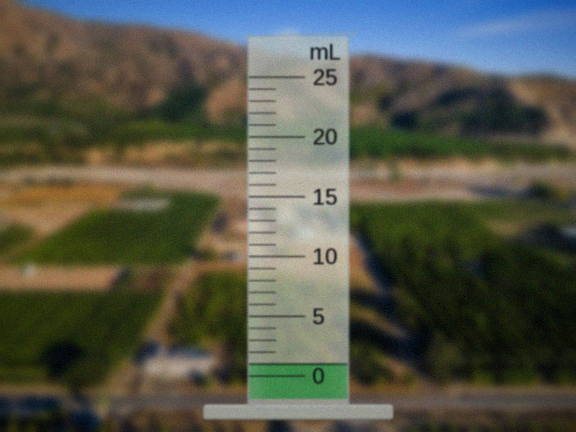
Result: **1** mL
